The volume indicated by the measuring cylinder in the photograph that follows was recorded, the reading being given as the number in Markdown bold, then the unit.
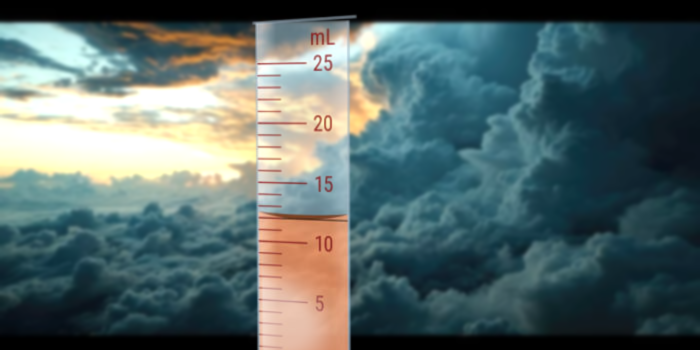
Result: **12** mL
